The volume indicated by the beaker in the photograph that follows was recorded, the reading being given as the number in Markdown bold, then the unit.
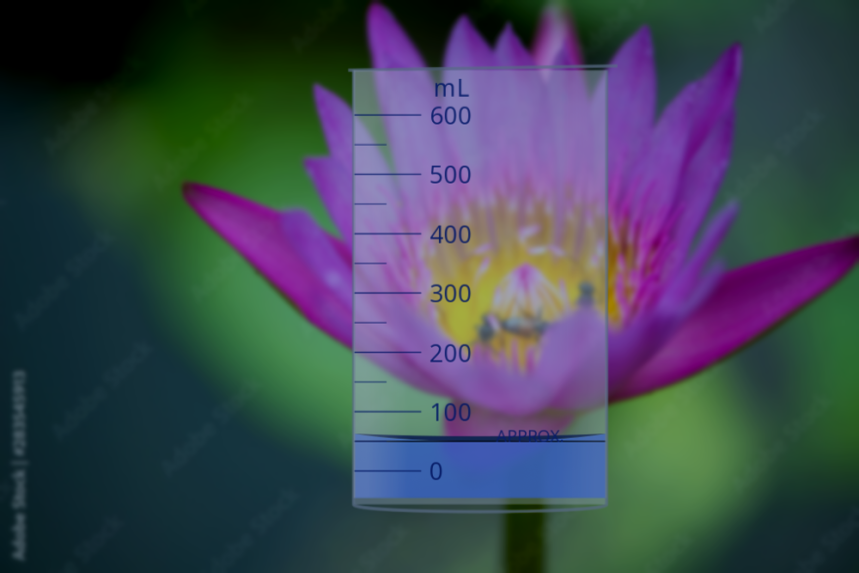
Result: **50** mL
